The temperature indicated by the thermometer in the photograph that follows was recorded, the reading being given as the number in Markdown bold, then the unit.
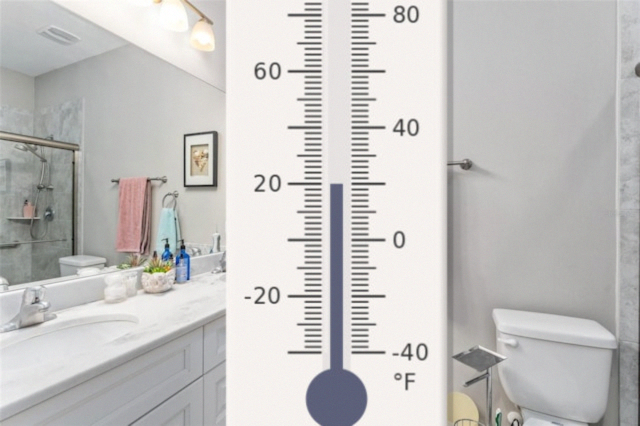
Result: **20** °F
